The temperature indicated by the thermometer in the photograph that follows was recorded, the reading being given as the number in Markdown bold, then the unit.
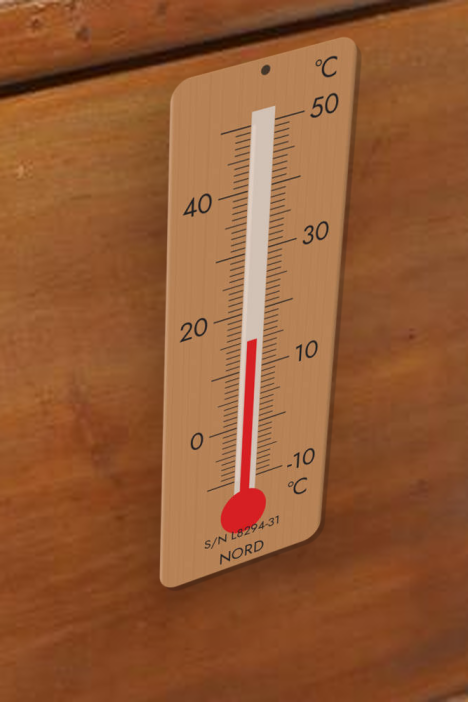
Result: **15** °C
